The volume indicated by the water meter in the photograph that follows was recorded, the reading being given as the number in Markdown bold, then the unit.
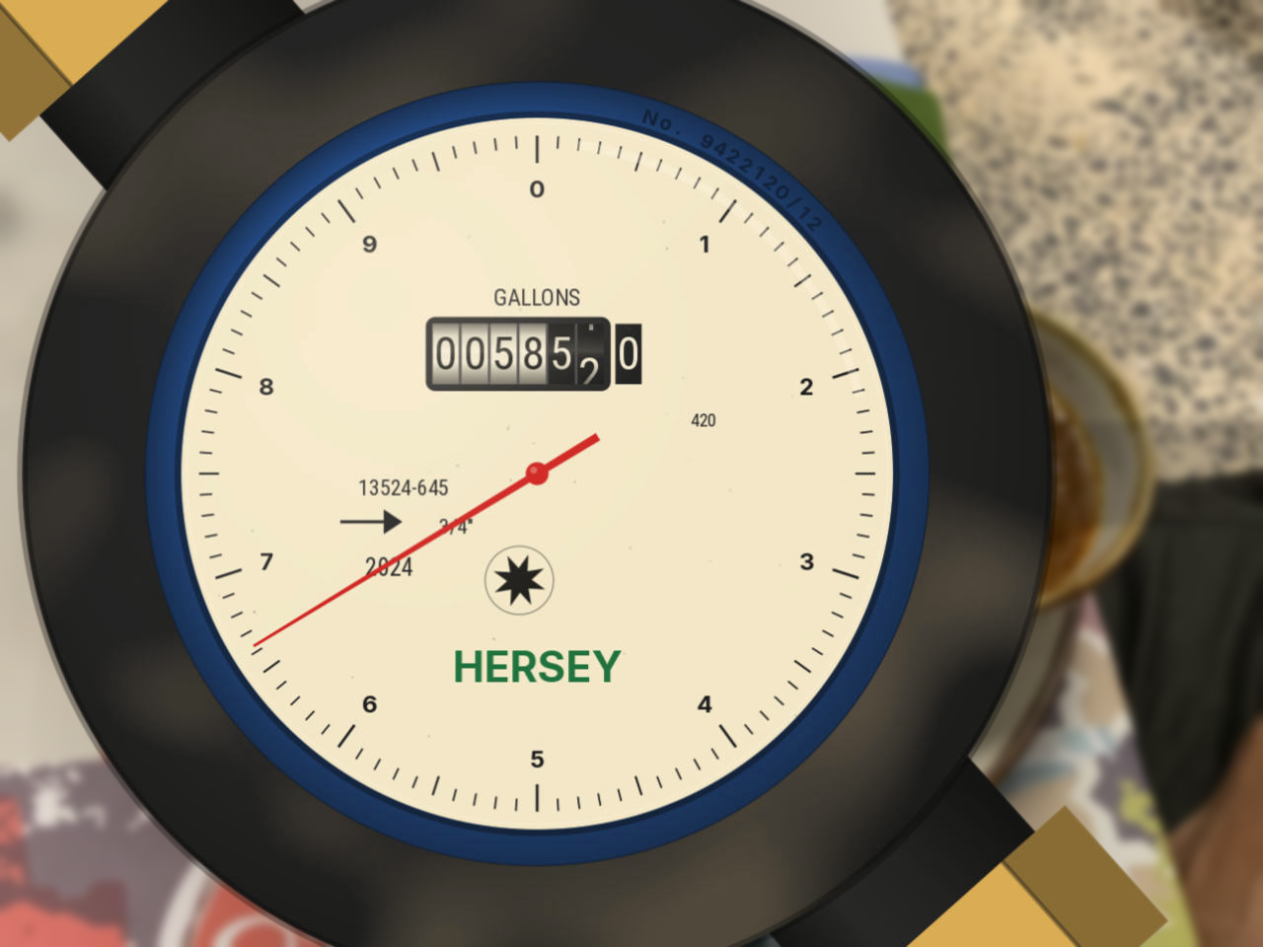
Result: **58516.6** gal
